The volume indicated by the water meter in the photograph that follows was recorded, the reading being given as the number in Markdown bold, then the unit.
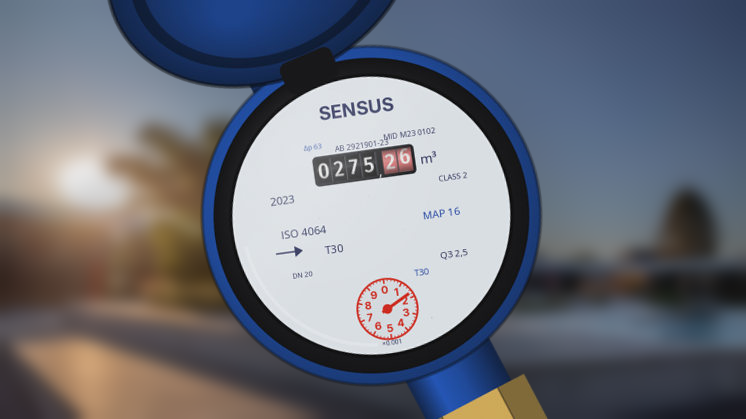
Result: **275.261** m³
